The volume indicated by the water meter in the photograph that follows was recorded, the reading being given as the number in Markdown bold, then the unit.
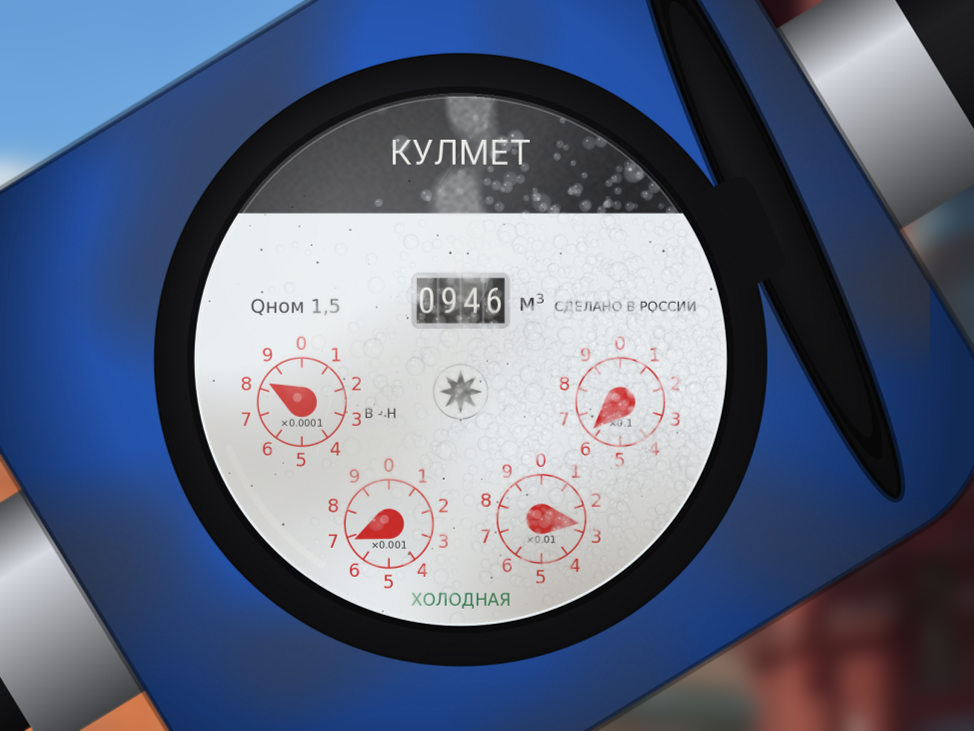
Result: **946.6268** m³
